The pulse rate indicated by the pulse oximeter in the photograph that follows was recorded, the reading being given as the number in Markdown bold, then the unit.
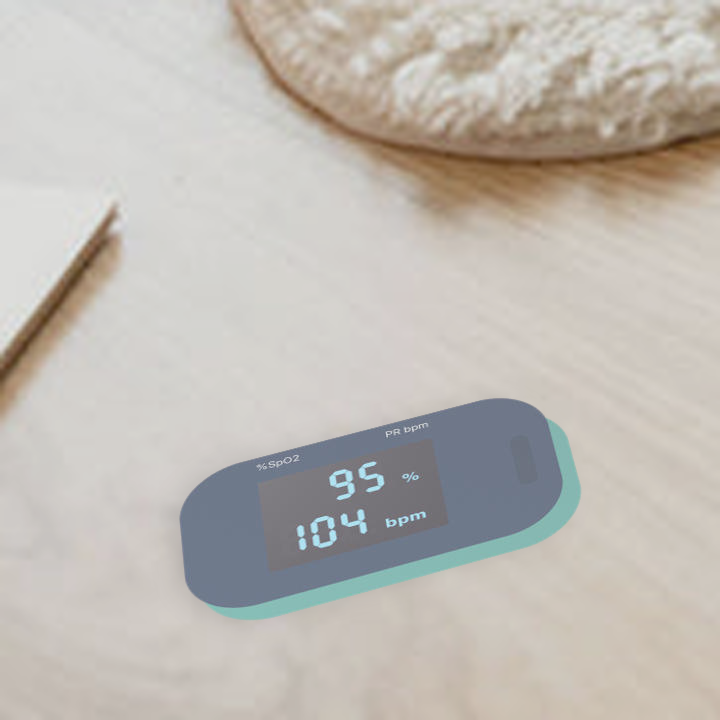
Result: **104** bpm
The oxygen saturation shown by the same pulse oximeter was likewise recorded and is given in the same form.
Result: **95** %
